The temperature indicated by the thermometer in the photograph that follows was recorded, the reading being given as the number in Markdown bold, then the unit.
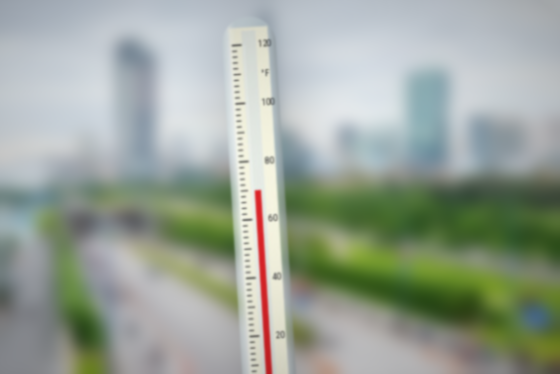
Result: **70** °F
